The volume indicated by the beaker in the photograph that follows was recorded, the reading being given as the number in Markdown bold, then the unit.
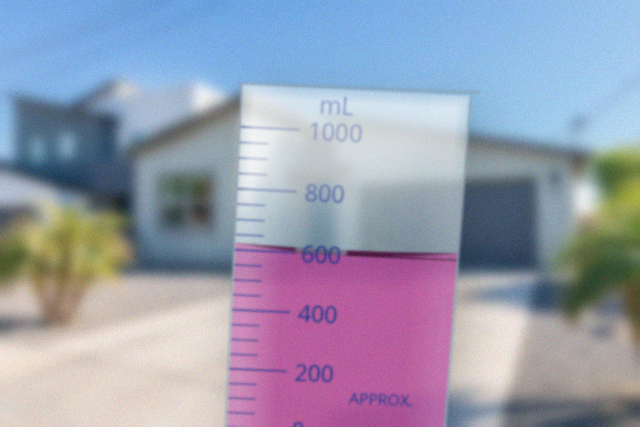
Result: **600** mL
